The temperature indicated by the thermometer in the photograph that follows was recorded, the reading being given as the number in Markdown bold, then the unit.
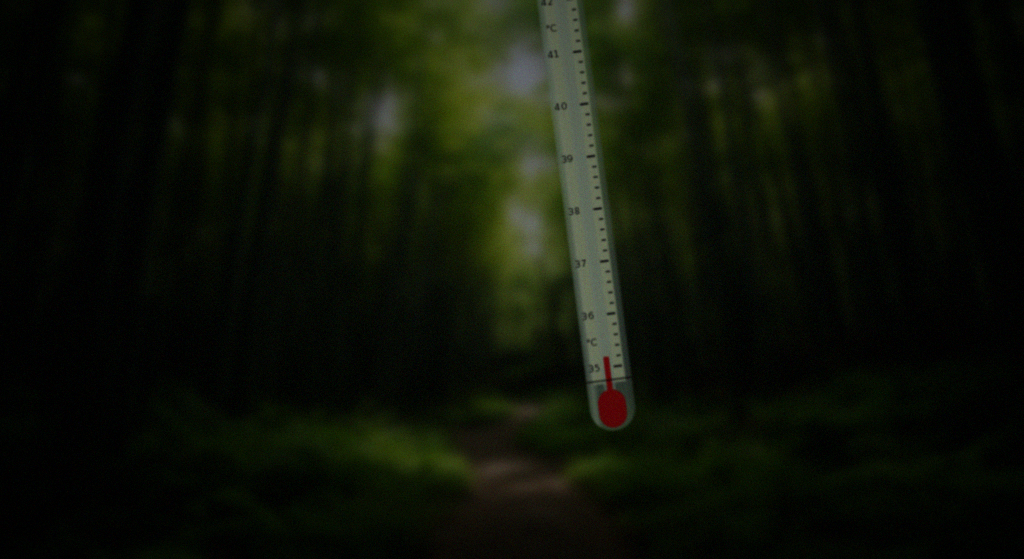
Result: **35.2** °C
